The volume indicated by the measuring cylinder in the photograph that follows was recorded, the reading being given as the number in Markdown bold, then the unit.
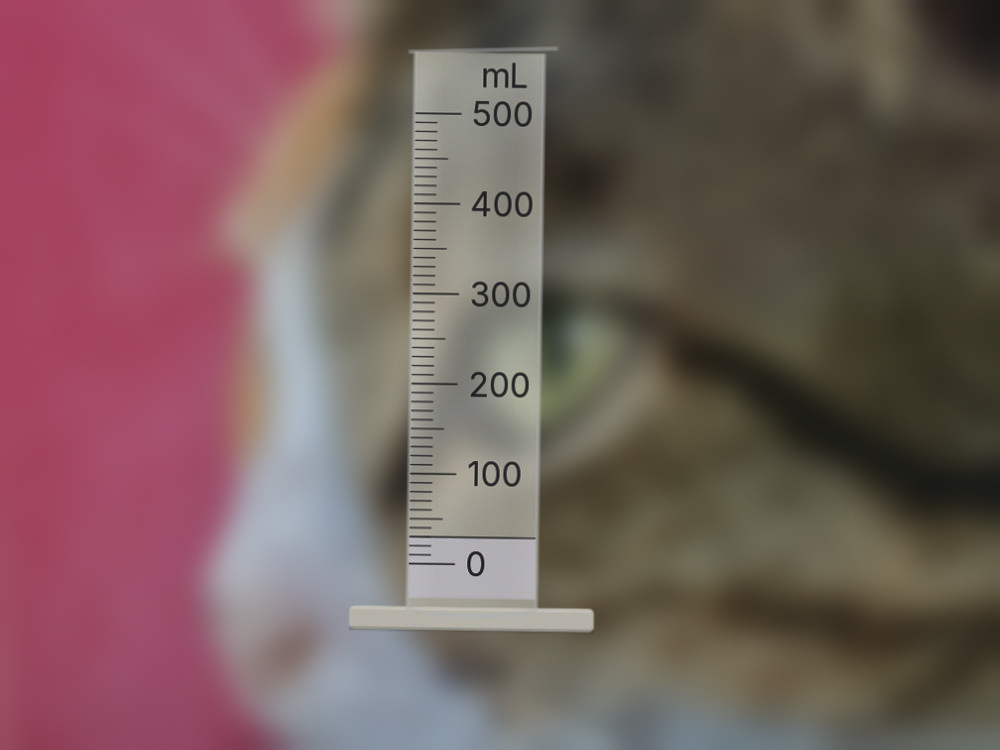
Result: **30** mL
